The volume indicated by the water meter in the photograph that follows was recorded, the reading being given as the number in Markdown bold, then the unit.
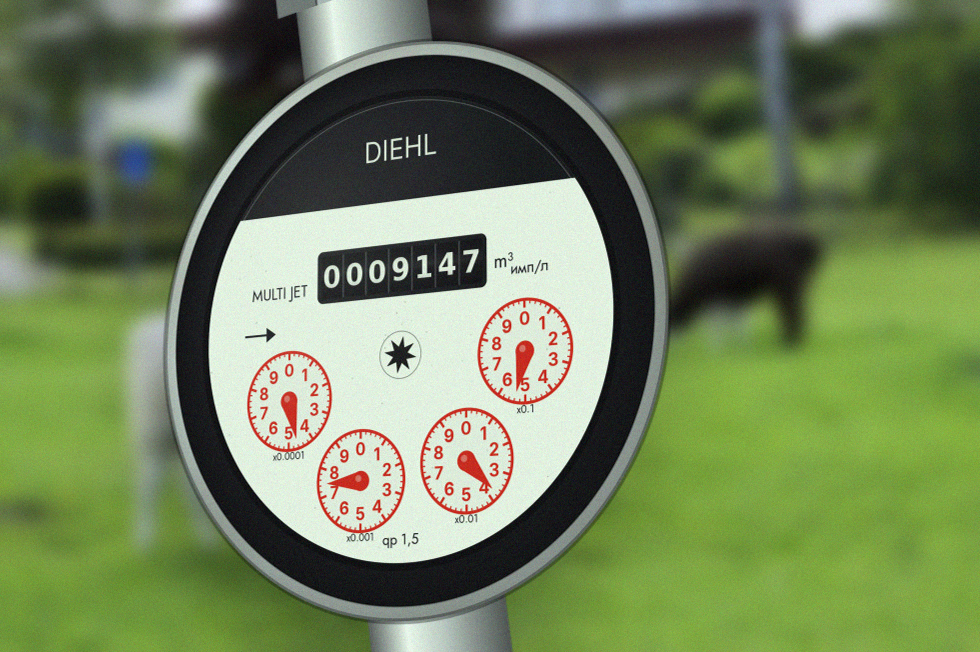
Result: **9147.5374** m³
